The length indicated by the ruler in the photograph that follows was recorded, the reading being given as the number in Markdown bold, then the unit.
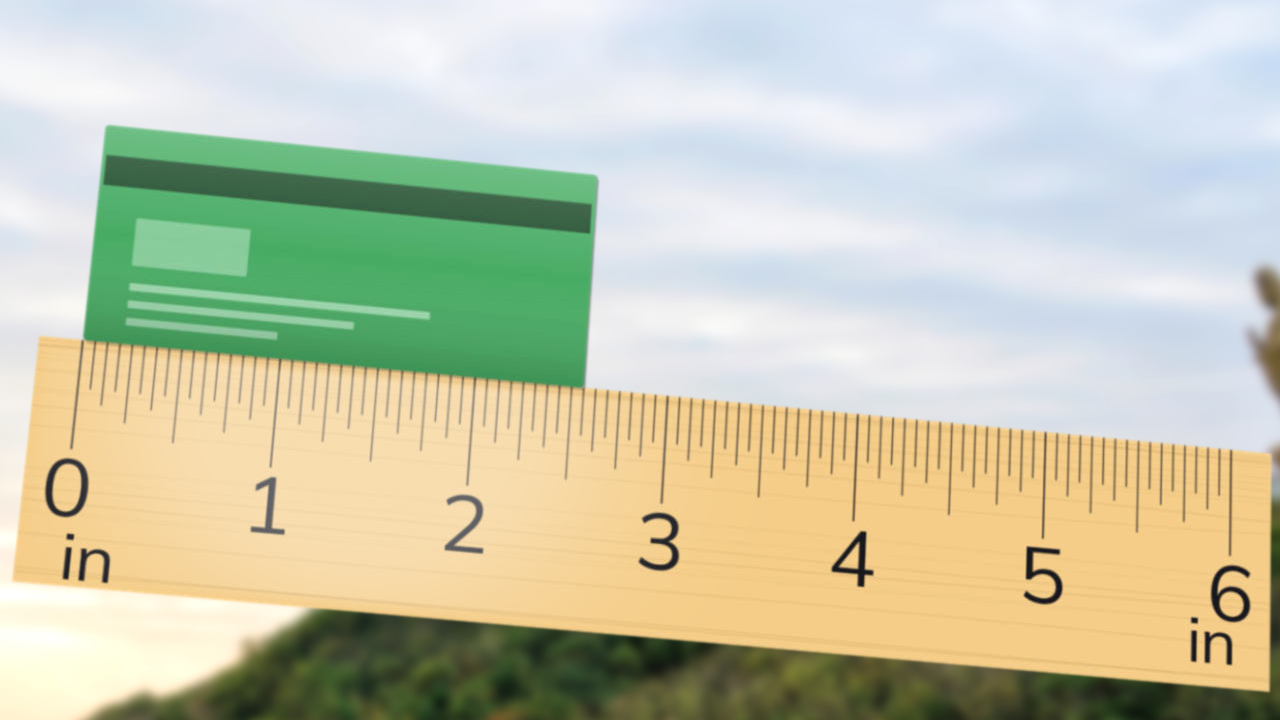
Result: **2.5625** in
